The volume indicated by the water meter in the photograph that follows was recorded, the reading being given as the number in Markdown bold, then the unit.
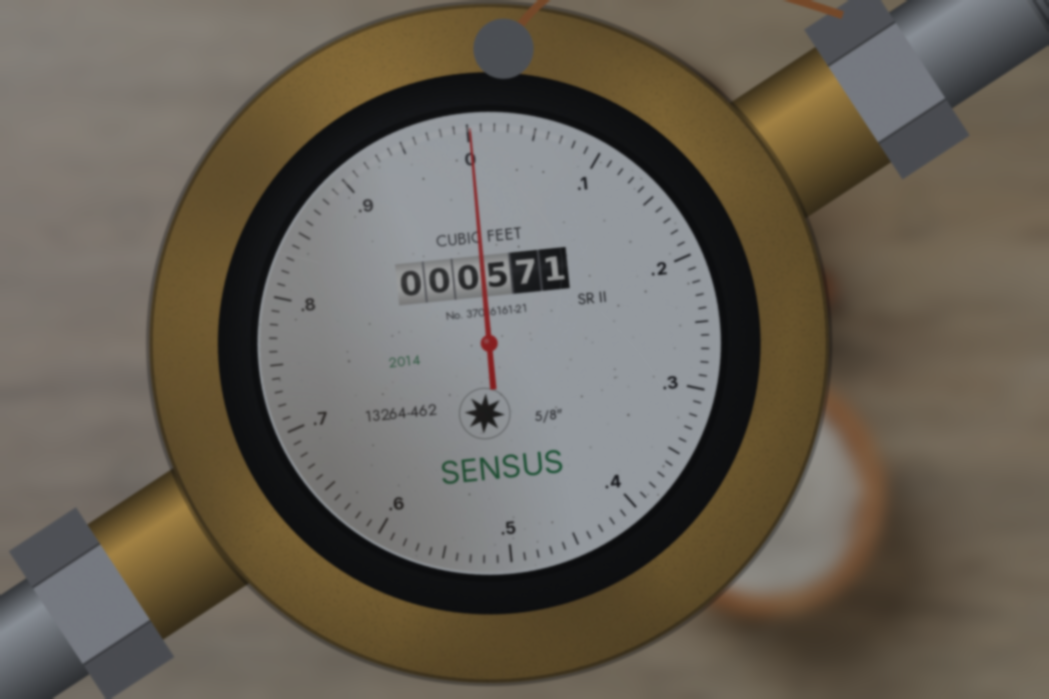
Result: **571.00** ft³
